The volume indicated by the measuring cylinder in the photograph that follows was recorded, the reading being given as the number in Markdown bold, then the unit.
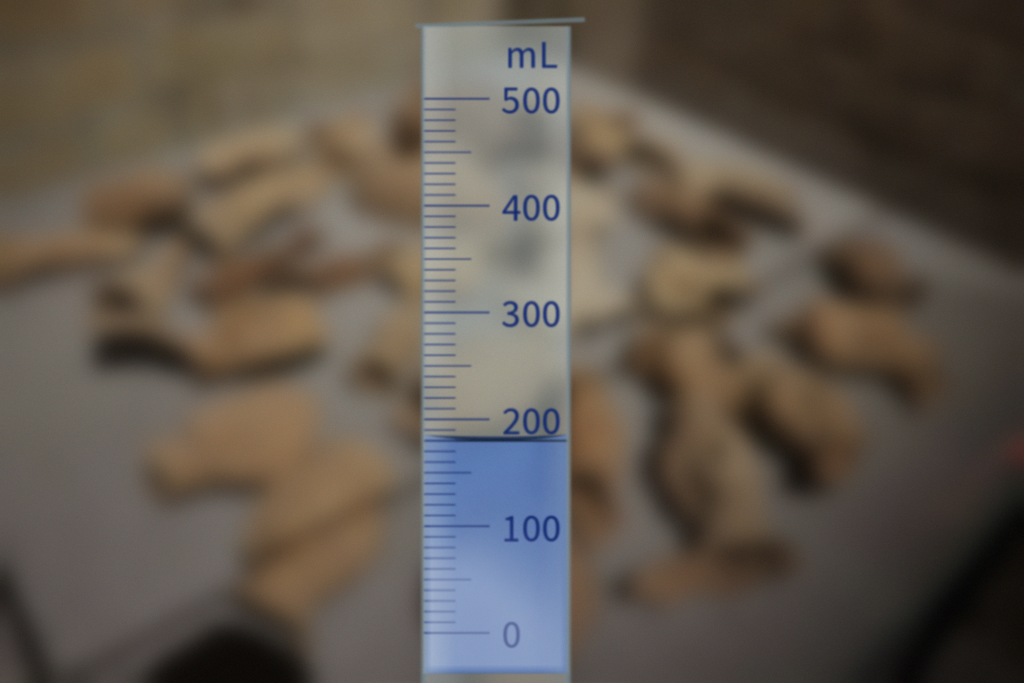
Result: **180** mL
